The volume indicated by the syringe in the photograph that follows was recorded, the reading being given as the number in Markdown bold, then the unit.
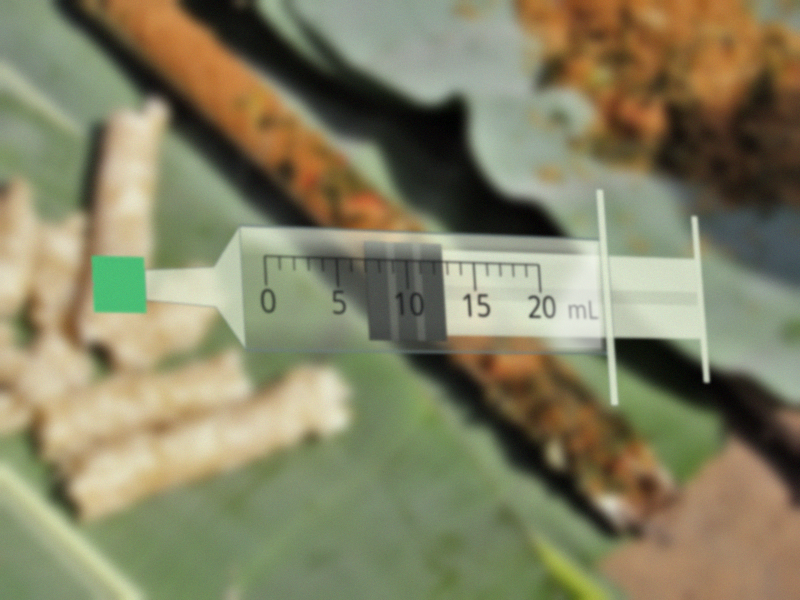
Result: **7** mL
